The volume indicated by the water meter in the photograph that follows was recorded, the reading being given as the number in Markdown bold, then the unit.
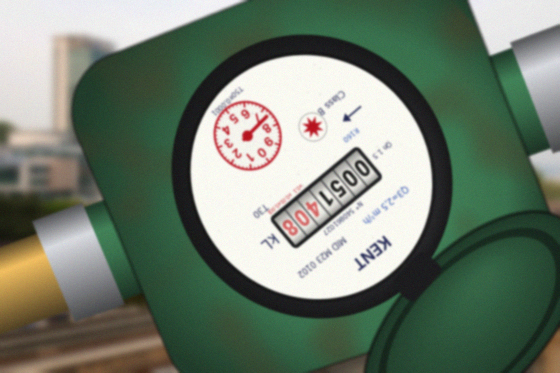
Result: **51.4087** kL
